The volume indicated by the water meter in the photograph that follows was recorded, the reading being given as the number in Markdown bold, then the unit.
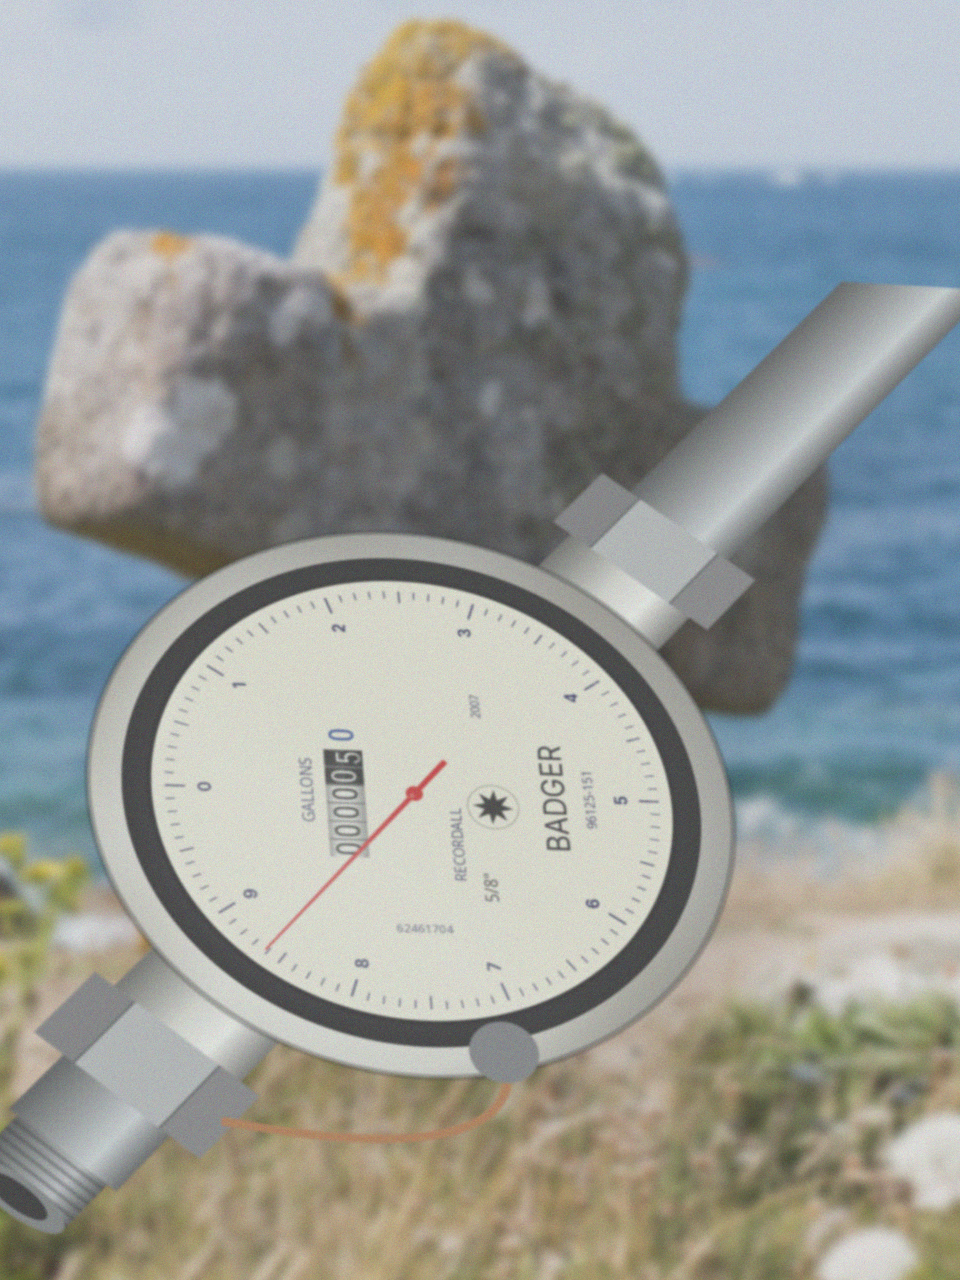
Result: **48.6** gal
